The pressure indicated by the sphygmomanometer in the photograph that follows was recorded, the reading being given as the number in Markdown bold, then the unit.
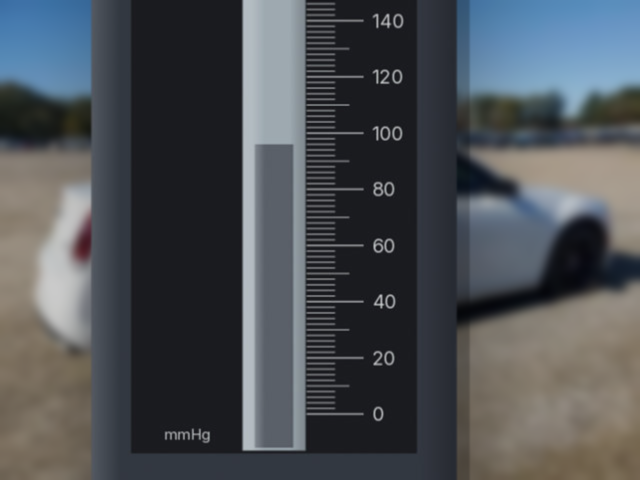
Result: **96** mmHg
